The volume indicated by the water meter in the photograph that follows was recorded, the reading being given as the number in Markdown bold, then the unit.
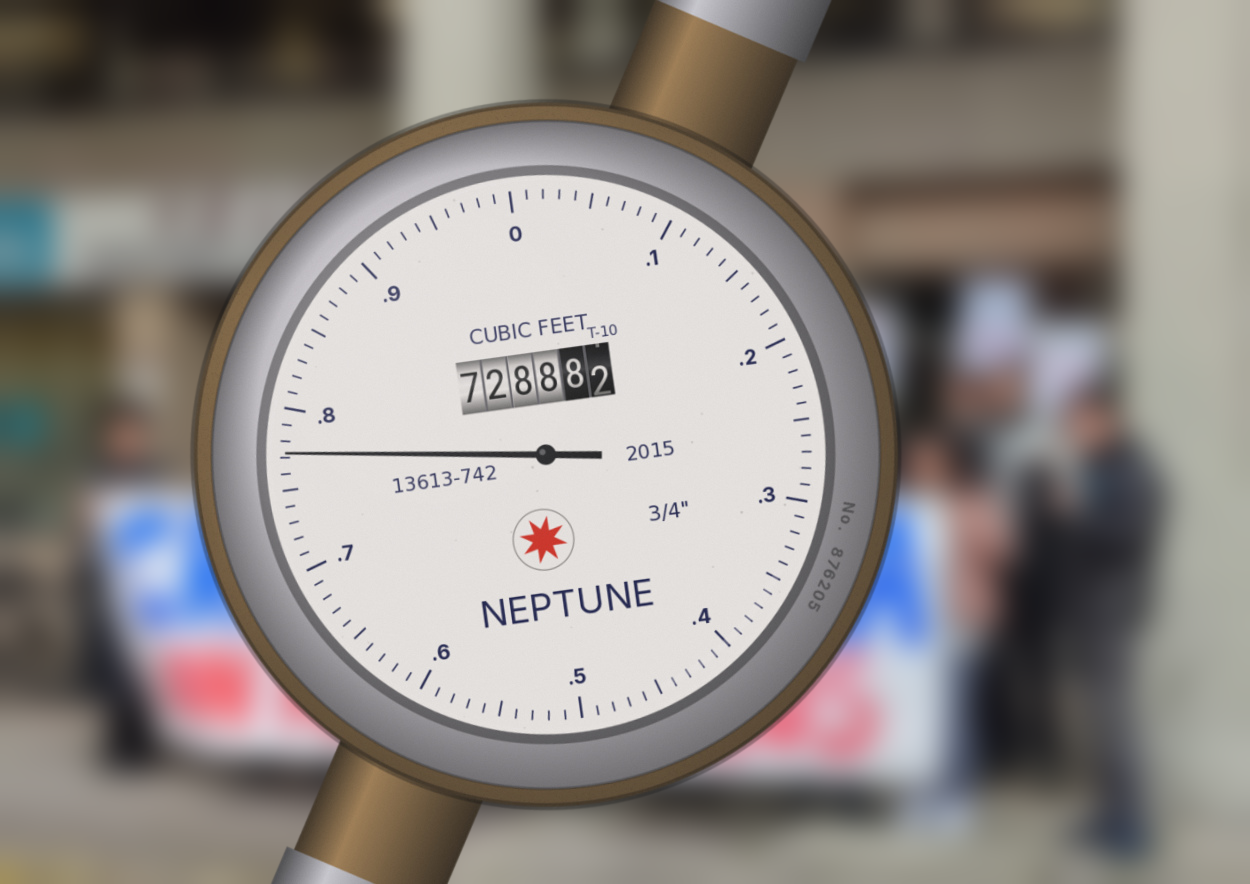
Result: **728881.77** ft³
